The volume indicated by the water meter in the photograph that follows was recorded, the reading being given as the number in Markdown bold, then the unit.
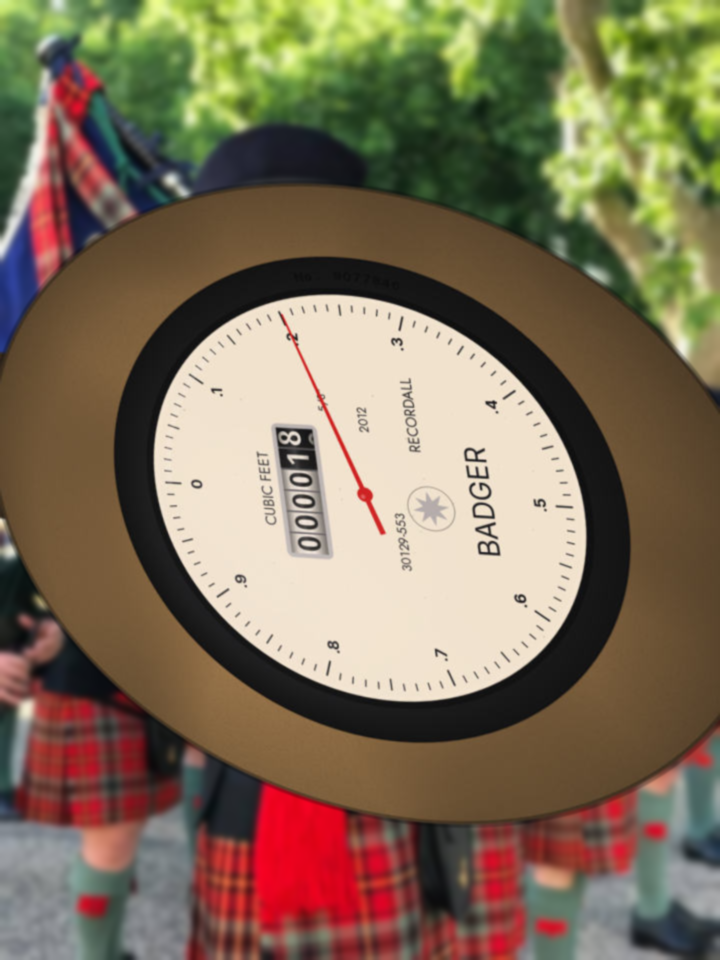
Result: **18.20** ft³
